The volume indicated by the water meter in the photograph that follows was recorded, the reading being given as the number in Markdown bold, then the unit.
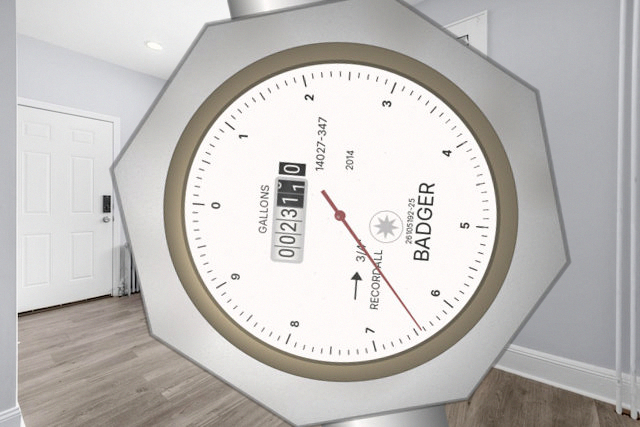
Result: **23106.4** gal
